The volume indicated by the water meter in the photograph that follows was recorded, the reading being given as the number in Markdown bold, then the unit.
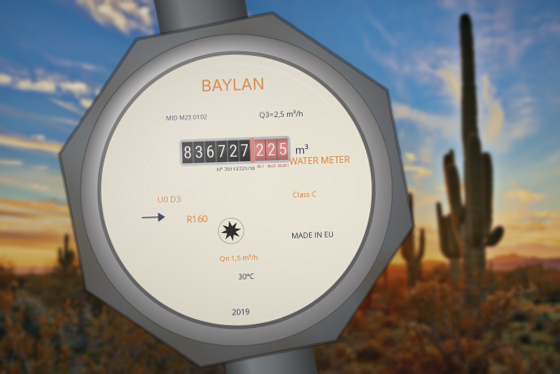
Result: **836727.225** m³
